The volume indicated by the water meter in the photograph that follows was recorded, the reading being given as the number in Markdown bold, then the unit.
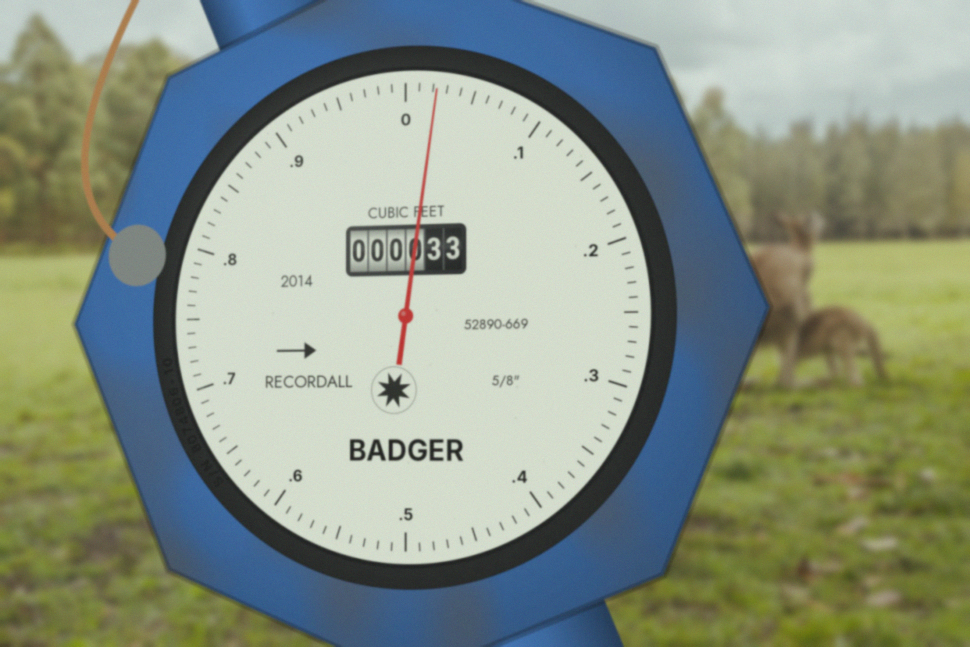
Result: **33.02** ft³
